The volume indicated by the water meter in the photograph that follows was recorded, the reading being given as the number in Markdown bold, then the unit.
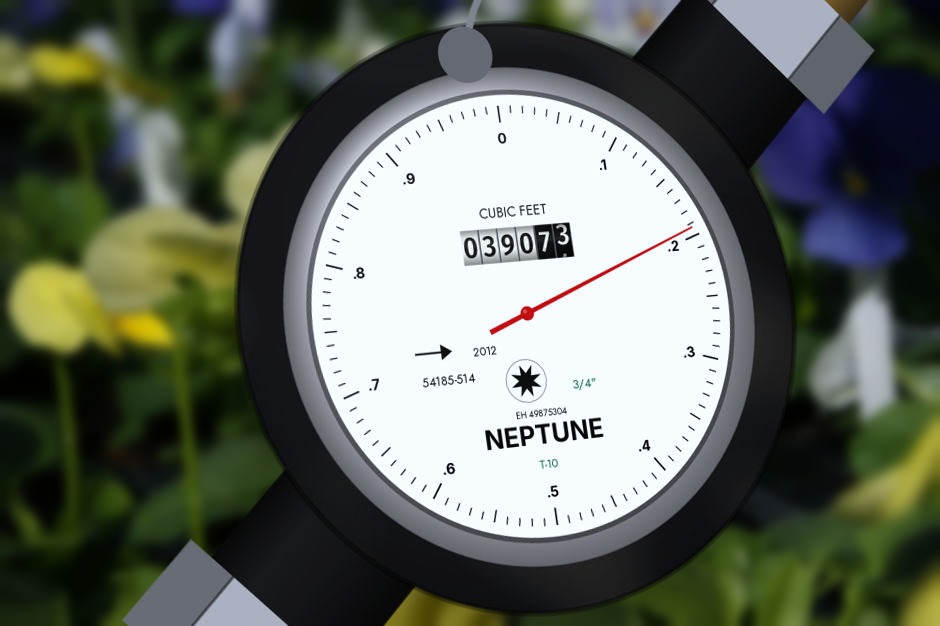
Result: **39073.19** ft³
